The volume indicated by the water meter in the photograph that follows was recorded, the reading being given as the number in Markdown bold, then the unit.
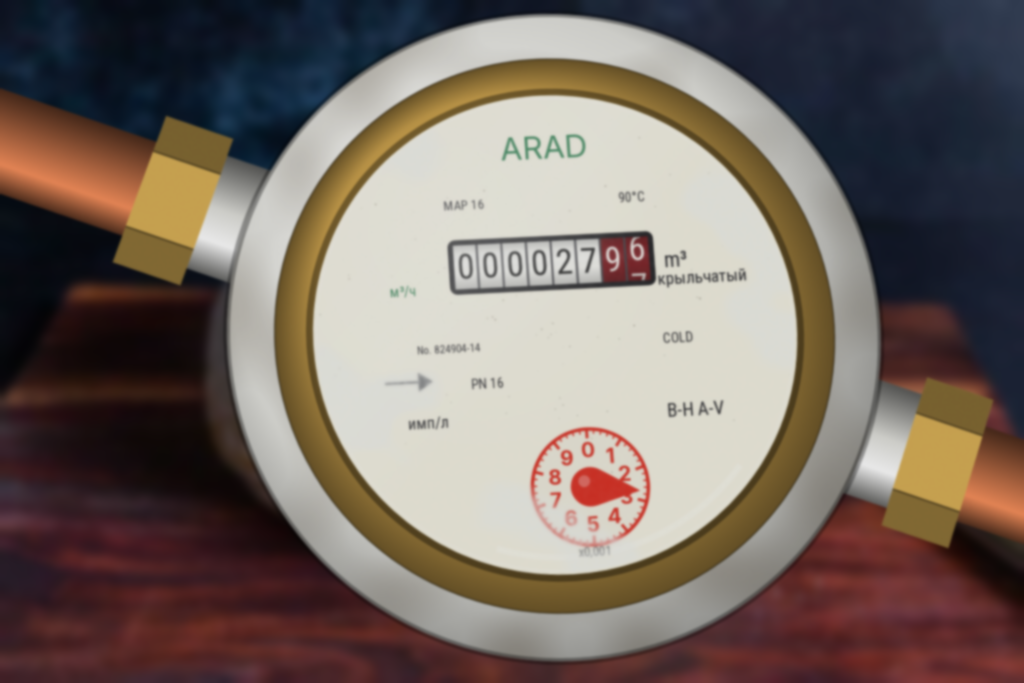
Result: **27.962** m³
